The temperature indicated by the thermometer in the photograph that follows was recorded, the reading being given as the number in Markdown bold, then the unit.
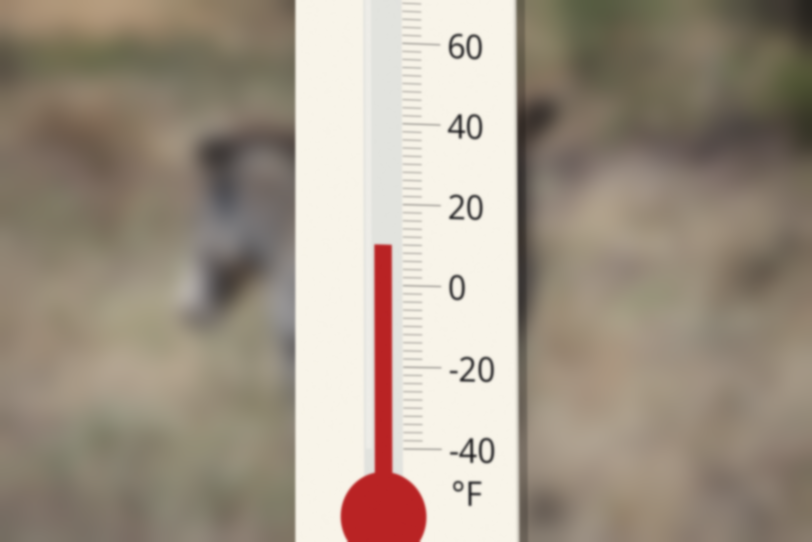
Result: **10** °F
